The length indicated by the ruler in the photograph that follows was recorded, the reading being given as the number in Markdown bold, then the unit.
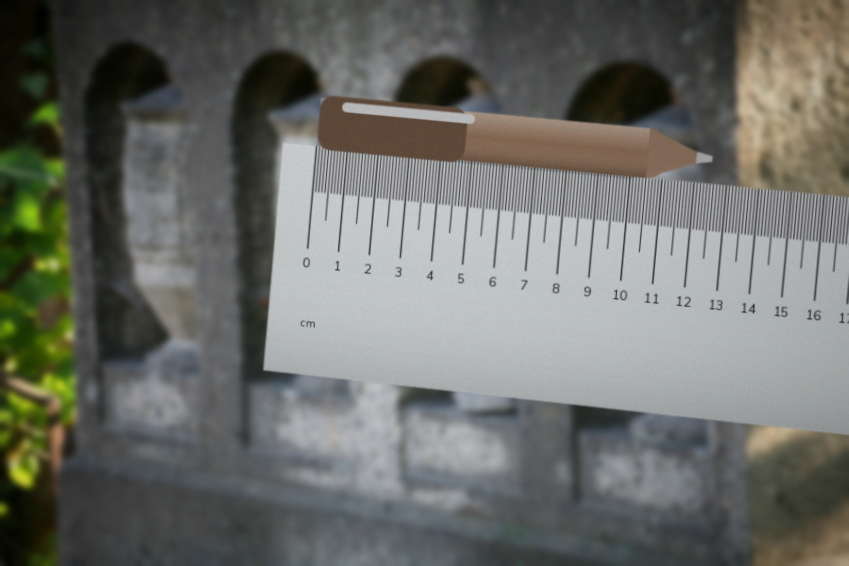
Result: **12.5** cm
